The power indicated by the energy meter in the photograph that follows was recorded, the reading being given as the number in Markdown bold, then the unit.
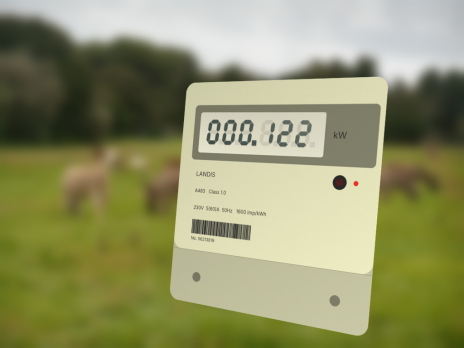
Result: **0.122** kW
